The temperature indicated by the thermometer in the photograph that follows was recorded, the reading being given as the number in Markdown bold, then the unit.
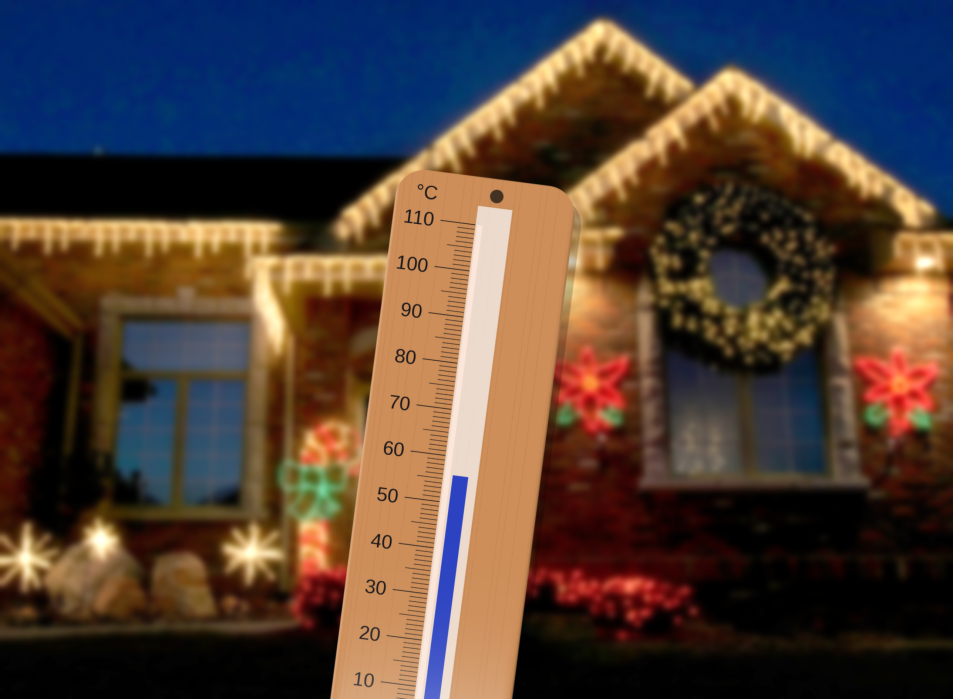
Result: **56** °C
